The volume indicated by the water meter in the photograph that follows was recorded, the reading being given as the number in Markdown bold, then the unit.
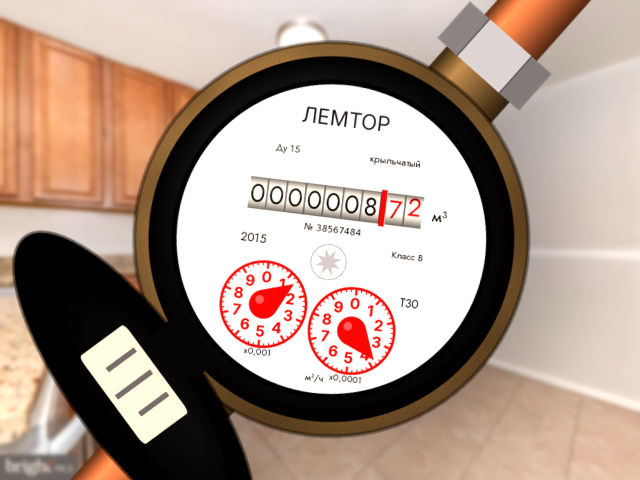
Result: **8.7213** m³
